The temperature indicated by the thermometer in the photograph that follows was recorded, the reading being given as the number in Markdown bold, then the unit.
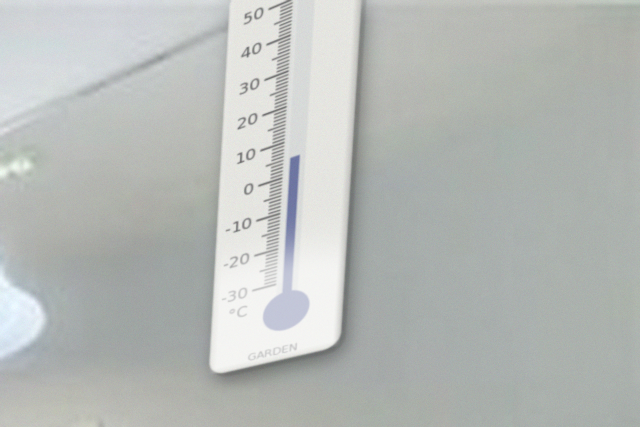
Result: **5** °C
